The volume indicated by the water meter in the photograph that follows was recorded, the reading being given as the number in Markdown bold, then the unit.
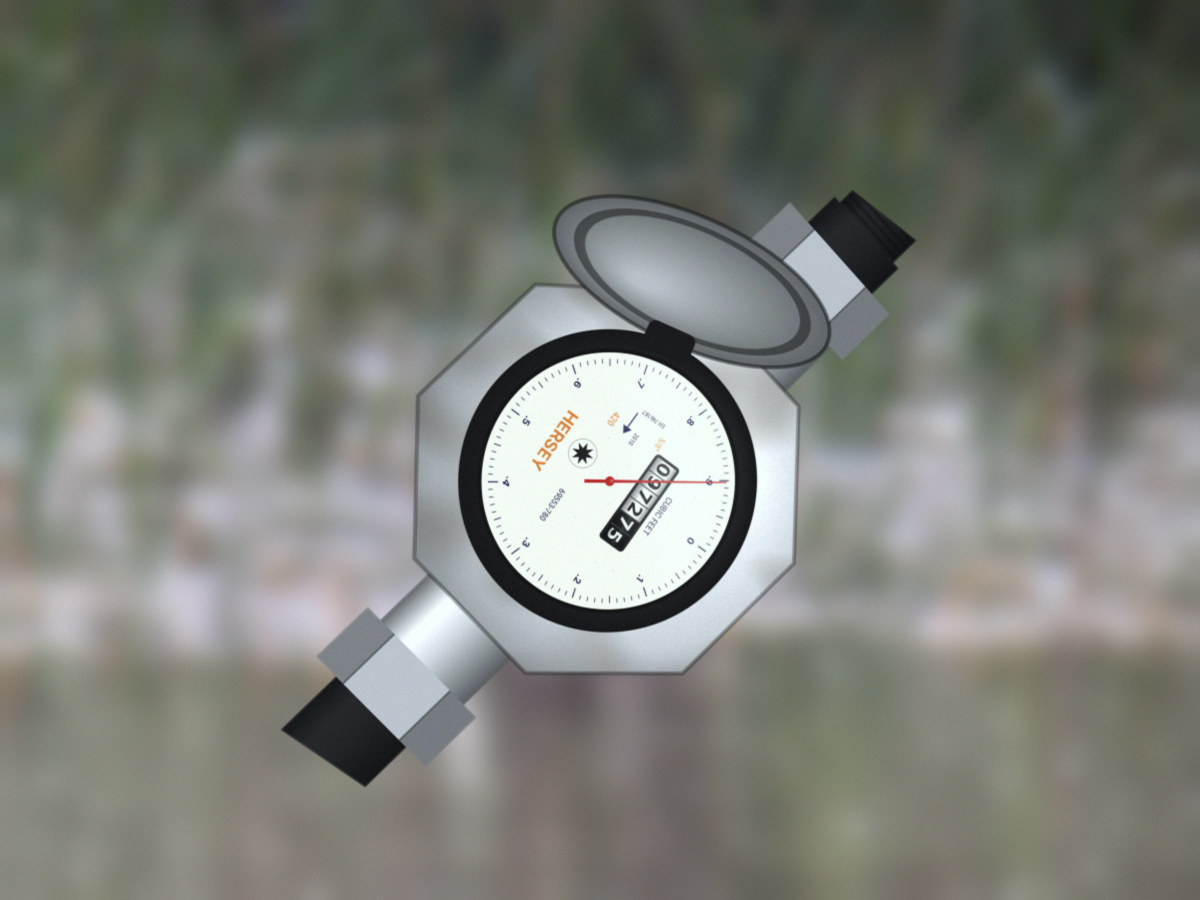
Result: **97274.90** ft³
